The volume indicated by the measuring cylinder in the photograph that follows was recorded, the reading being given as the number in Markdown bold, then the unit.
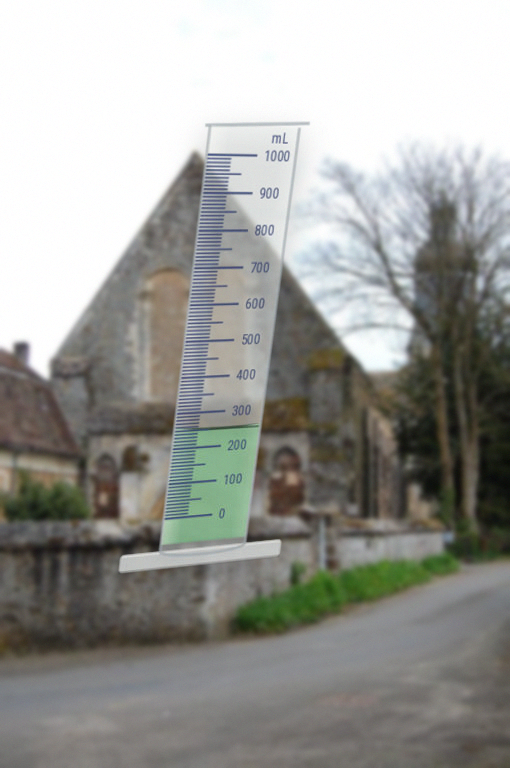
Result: **250** mL
